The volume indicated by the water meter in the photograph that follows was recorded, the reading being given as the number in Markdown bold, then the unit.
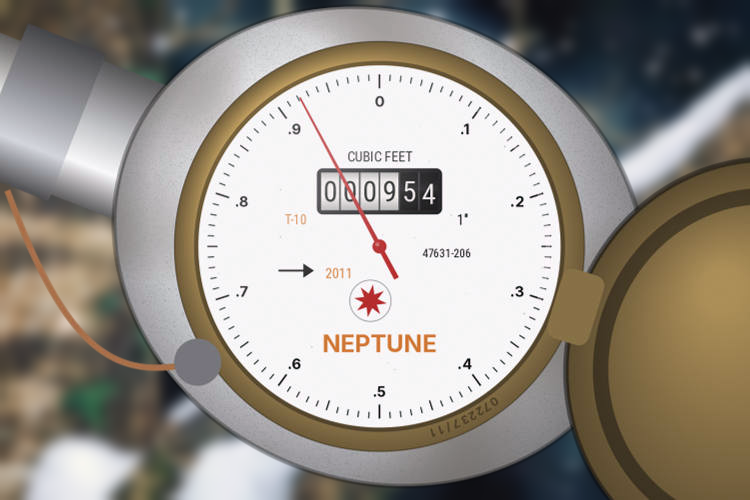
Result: **953.92** ft³
